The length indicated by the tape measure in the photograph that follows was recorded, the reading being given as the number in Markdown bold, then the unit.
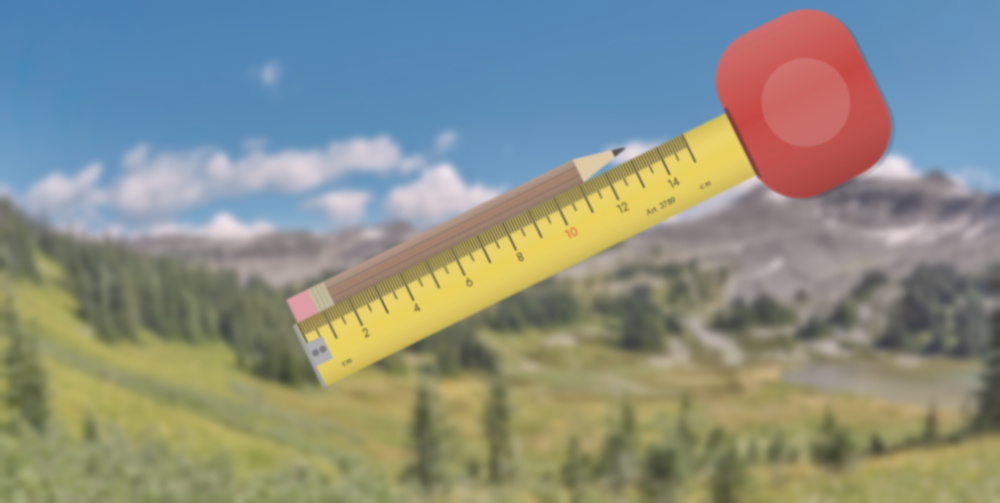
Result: **13** cm
